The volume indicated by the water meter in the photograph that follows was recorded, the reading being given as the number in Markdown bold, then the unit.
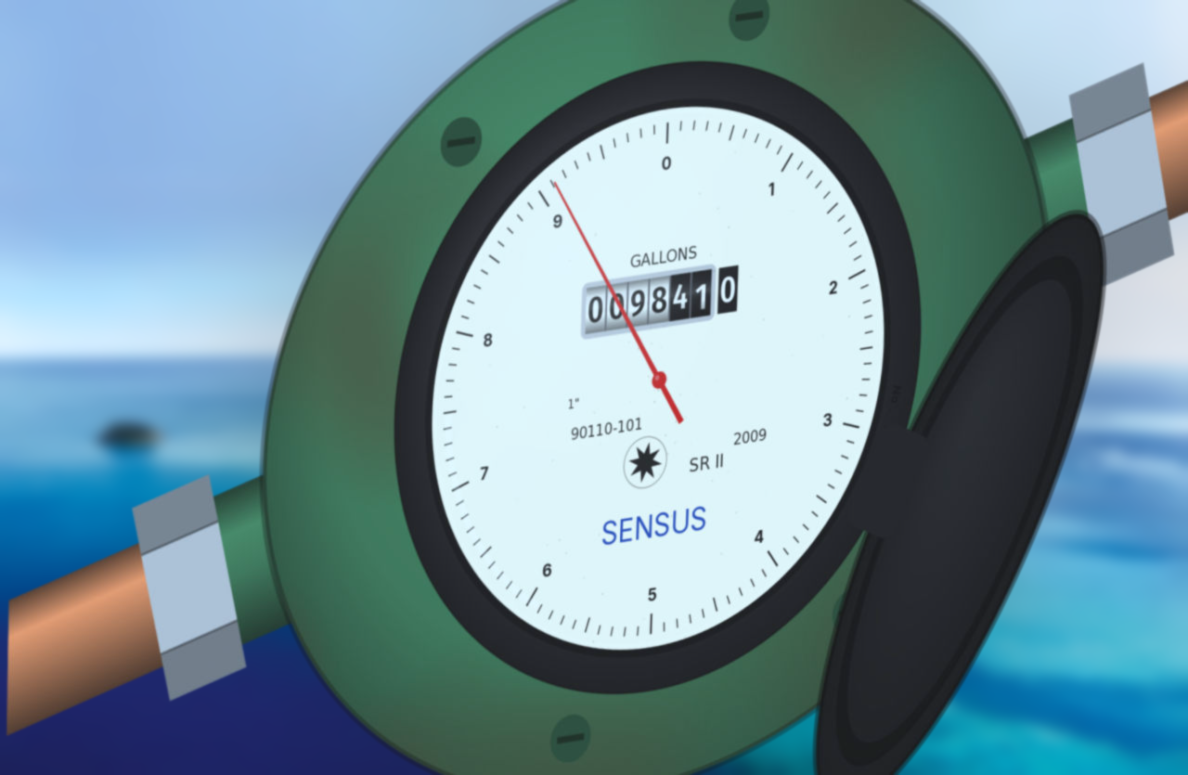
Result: **98409.1** gal
